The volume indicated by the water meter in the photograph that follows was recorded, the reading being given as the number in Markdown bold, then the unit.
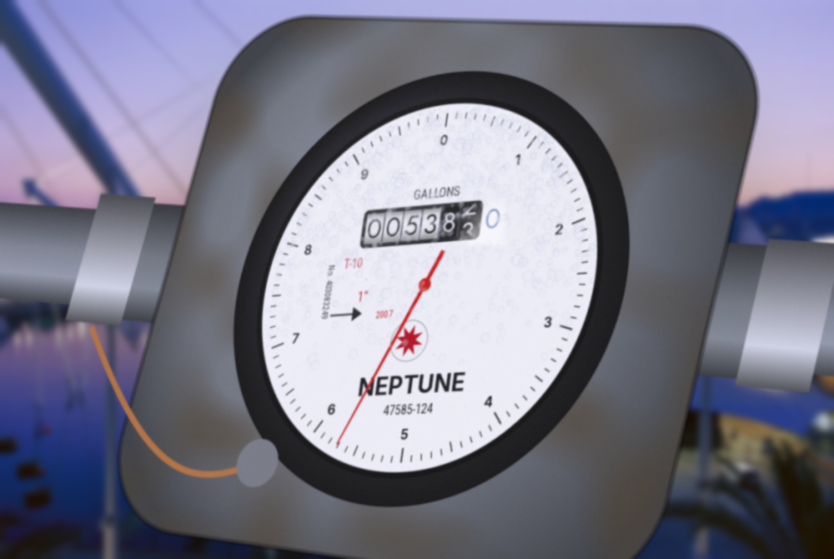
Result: **53825.7** gal
